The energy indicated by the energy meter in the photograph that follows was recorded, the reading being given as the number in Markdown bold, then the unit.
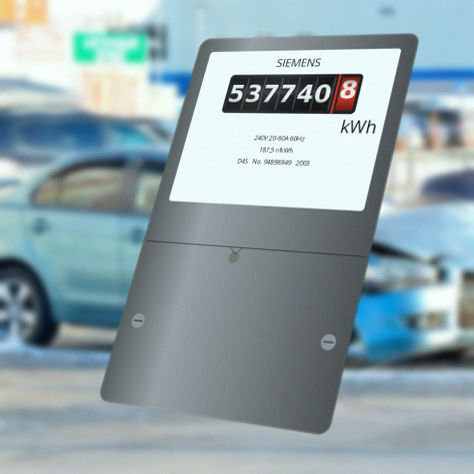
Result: **537740.8** kWh
